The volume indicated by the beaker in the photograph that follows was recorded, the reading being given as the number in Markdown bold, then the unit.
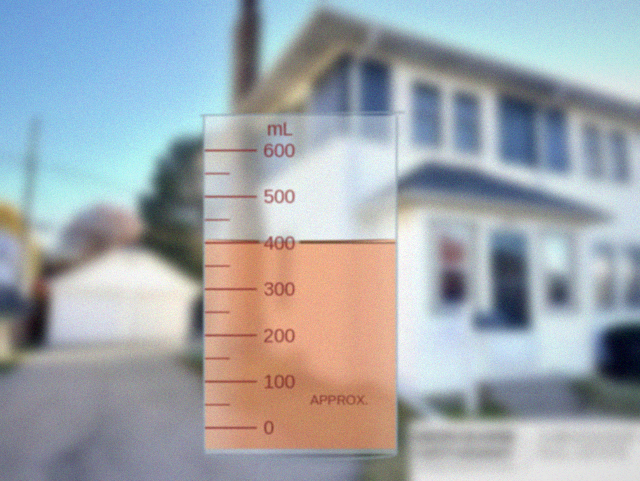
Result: **400** mL
